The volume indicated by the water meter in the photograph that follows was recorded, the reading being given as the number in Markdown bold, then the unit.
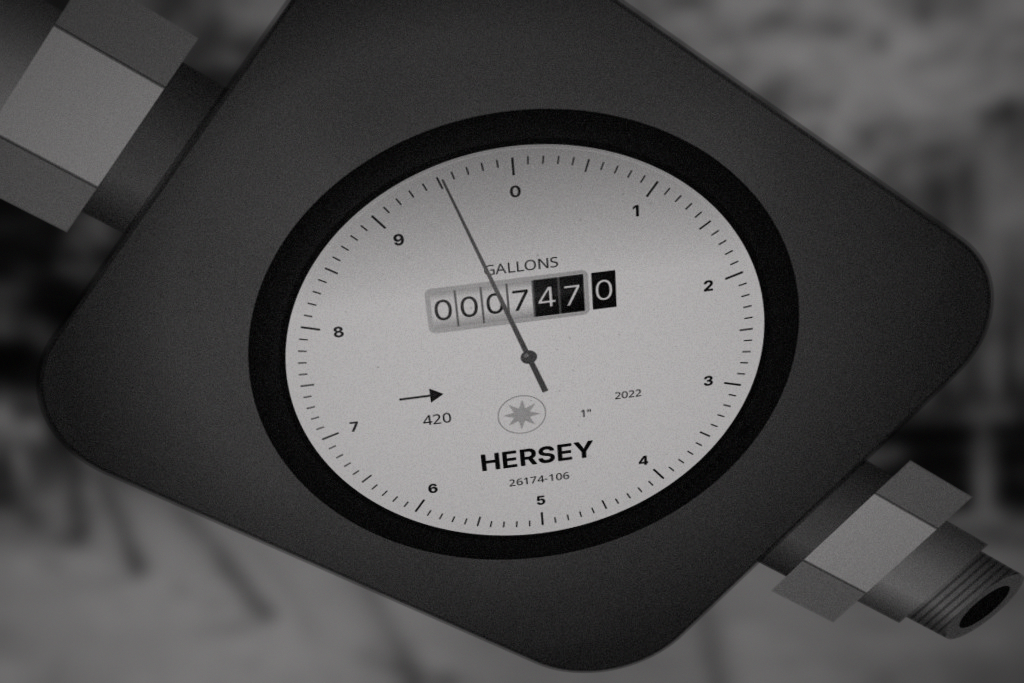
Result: **7469.5** gal
